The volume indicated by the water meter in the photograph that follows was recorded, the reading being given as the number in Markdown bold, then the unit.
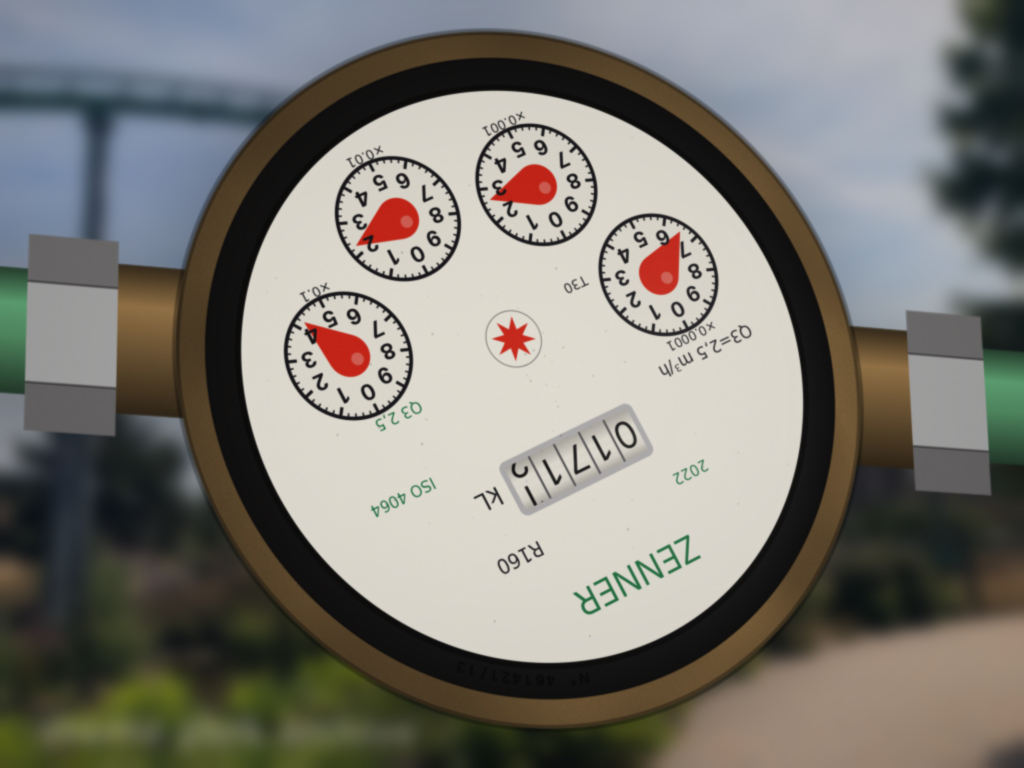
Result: **1711.4226** kL
